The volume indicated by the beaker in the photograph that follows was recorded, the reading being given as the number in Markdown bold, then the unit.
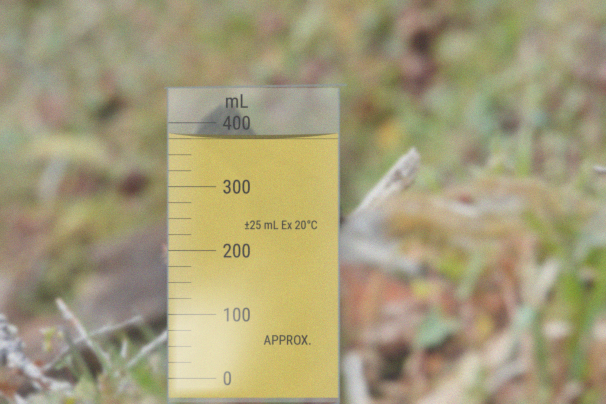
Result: **375** mL
